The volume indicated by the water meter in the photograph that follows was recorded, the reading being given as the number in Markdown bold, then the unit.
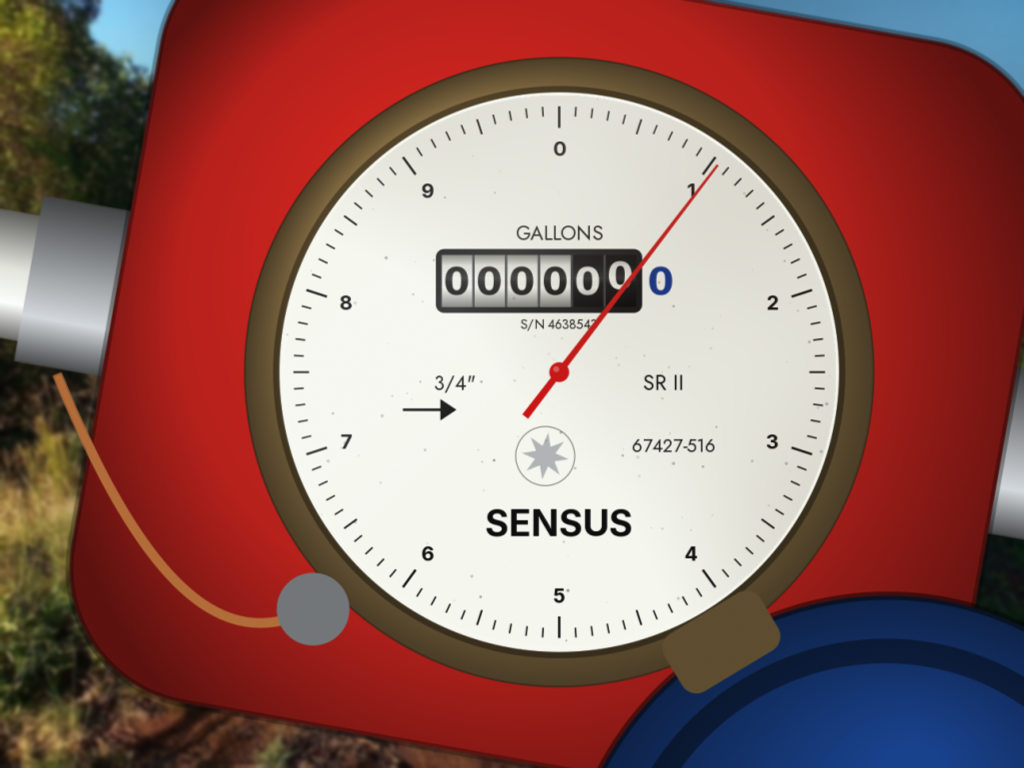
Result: **1.0** gal
